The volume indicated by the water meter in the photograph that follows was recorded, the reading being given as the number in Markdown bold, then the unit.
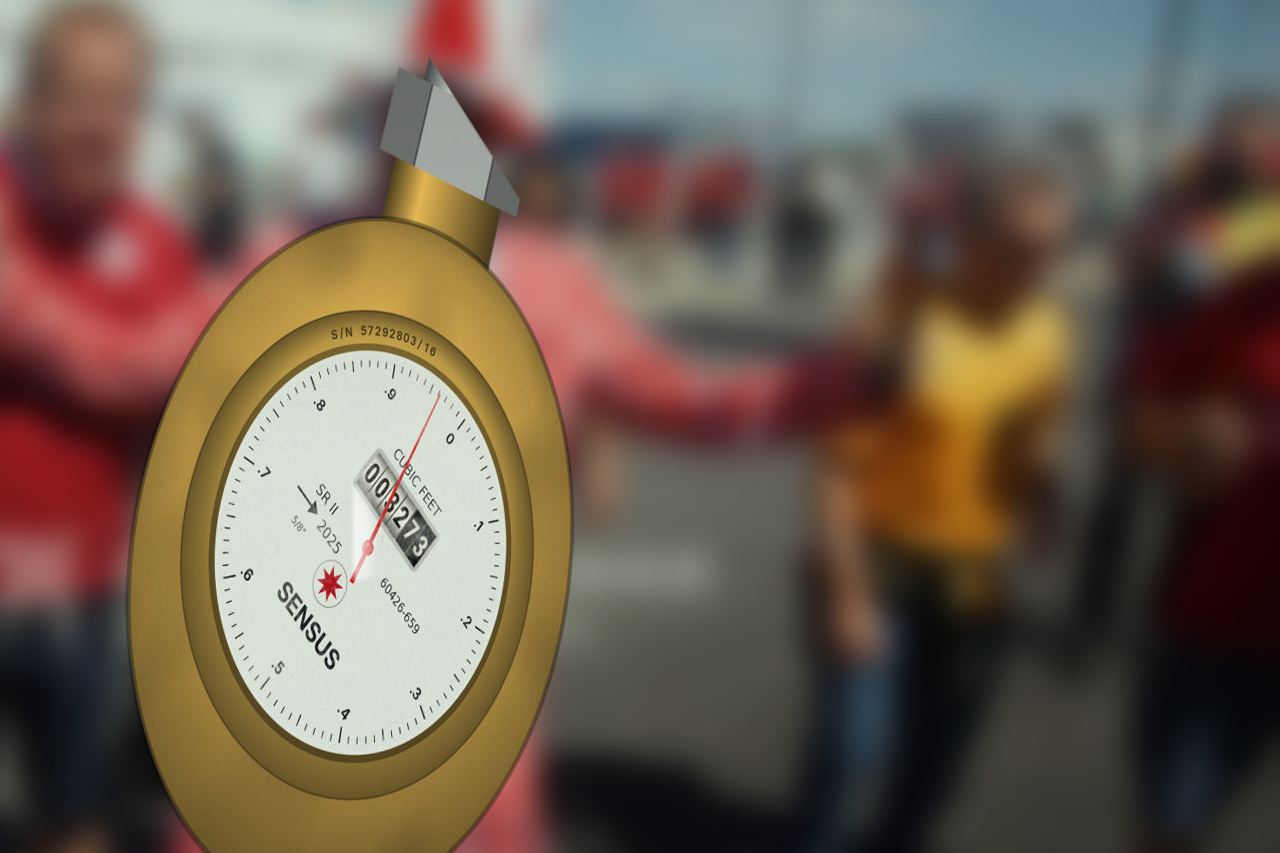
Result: **3272.96** ft³
